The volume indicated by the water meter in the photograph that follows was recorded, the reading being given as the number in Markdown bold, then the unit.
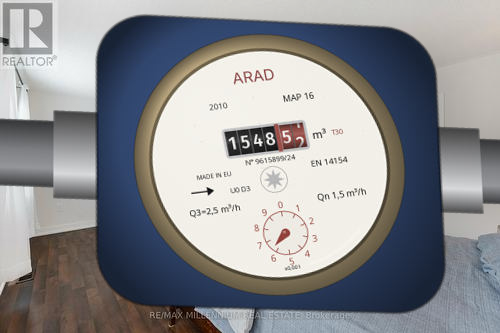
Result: **1548.516** m³
